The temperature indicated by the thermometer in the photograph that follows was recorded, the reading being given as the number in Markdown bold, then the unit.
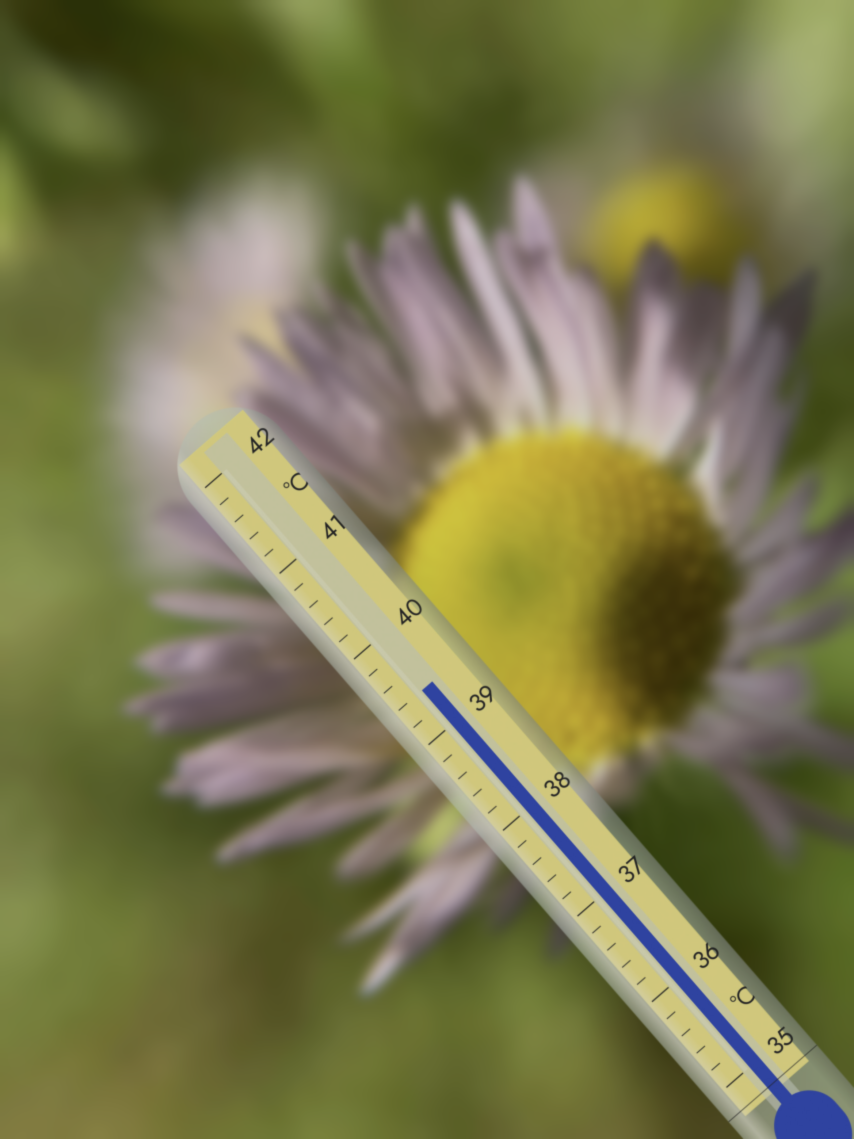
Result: **39.4** °C
